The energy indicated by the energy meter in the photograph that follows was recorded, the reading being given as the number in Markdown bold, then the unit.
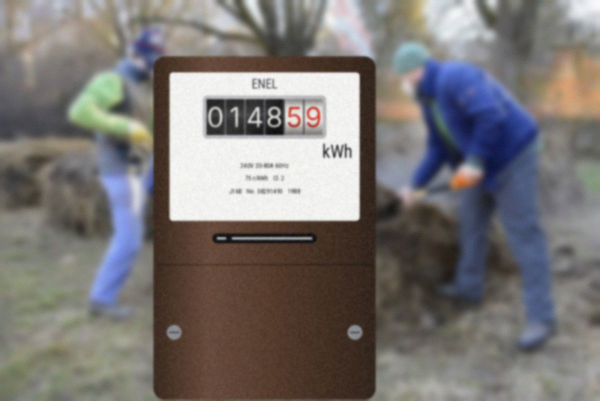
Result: **148.59** kWh
